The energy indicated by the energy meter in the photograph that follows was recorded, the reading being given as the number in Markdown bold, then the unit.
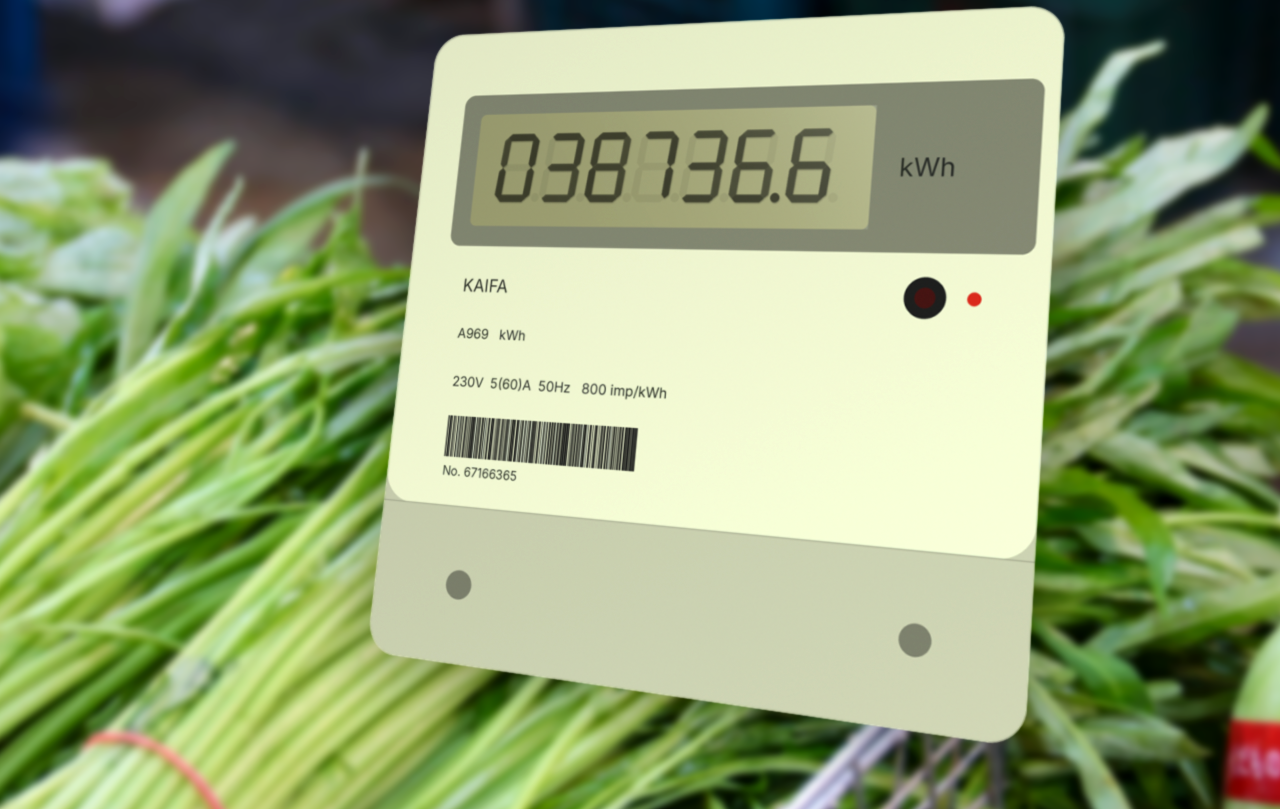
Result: **38736.6** kWh
